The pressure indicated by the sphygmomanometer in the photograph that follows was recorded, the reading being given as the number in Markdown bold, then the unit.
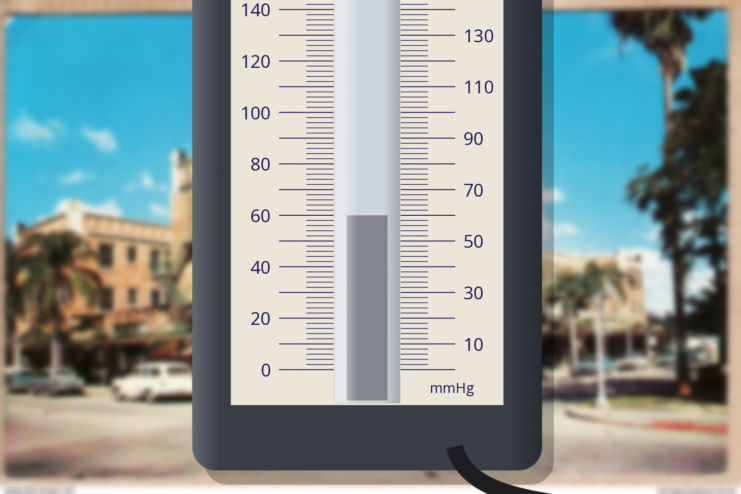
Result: **60** mmHg
